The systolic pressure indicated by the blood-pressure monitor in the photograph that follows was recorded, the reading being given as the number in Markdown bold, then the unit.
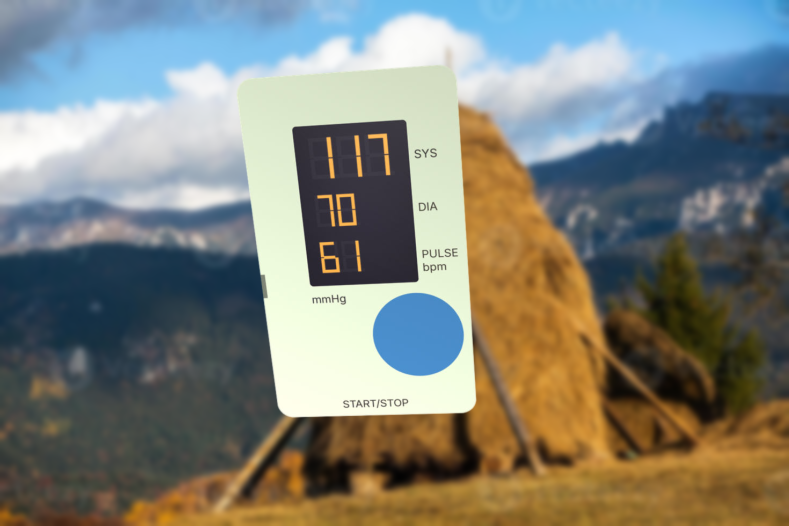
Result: **117** mmHg
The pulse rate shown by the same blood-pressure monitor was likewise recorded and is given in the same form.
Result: **61** bpm
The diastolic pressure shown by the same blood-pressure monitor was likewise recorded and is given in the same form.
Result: **70** mmHg
